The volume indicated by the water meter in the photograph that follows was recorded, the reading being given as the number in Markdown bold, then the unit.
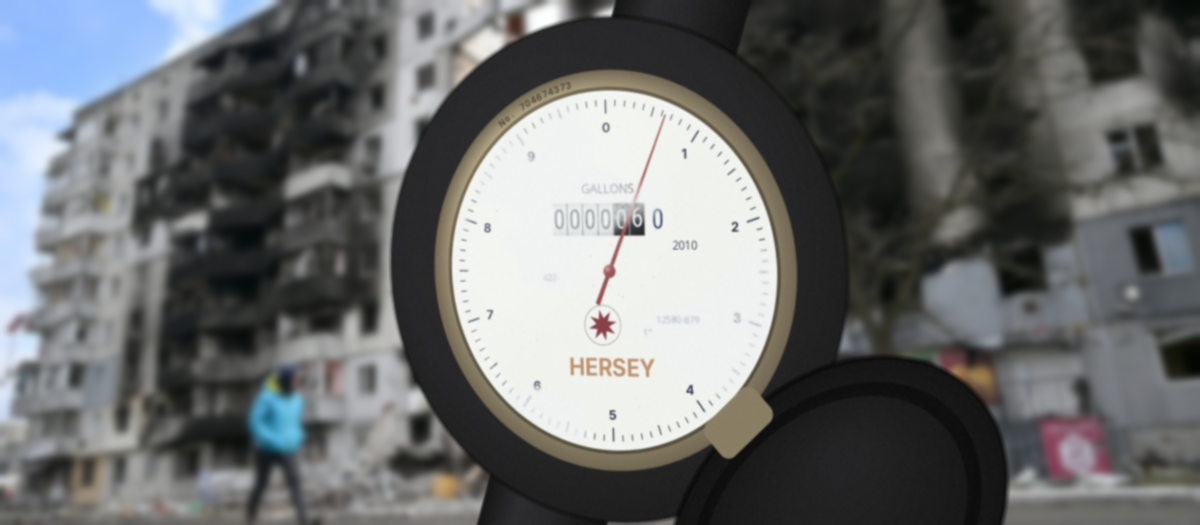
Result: **60.6** gal
